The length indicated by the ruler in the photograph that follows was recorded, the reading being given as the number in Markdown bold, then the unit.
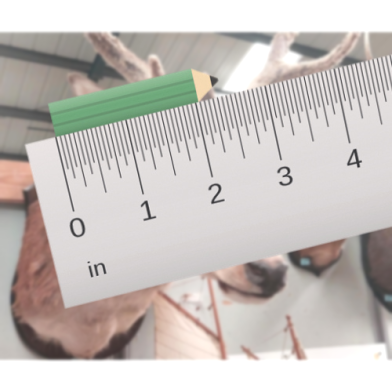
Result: **2.375** in
